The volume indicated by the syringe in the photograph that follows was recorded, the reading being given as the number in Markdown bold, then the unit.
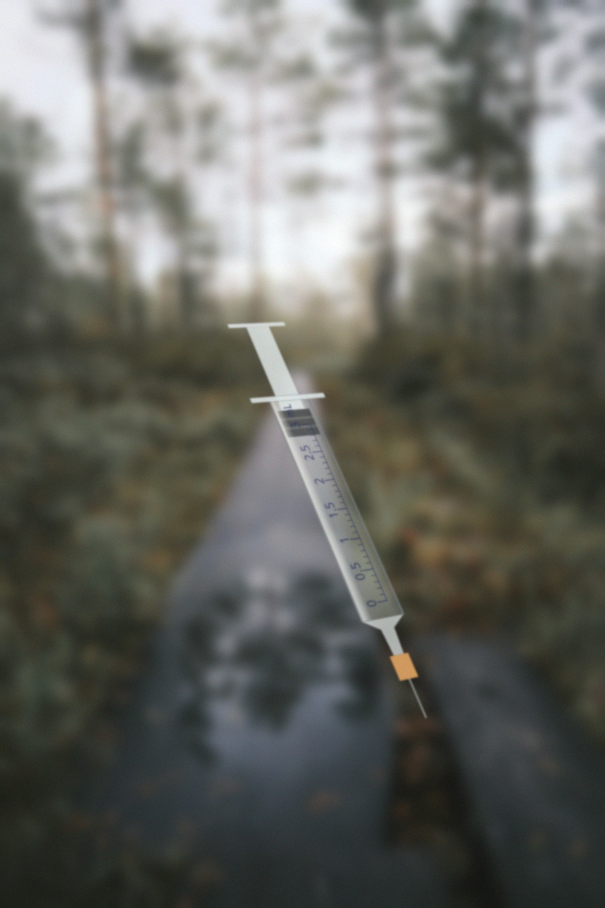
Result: **2.8** mL
